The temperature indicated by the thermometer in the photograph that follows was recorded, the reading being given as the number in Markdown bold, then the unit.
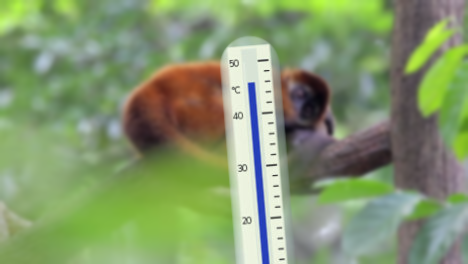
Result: **46** °C
